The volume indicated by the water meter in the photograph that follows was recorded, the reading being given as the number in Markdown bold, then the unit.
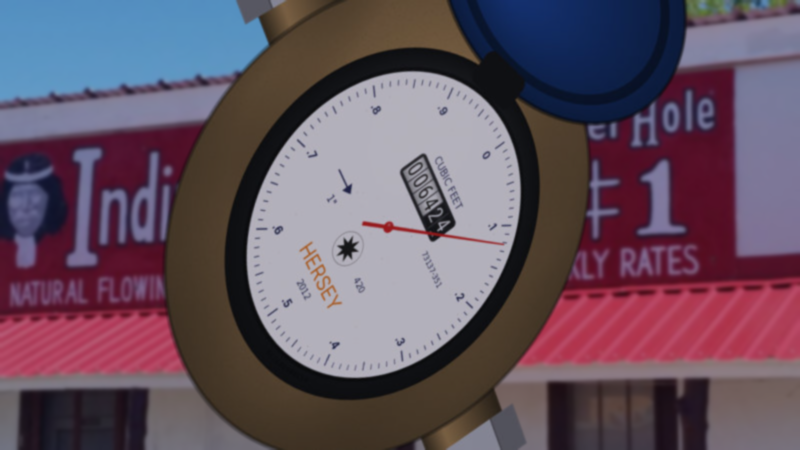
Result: **6424.12** ft³
